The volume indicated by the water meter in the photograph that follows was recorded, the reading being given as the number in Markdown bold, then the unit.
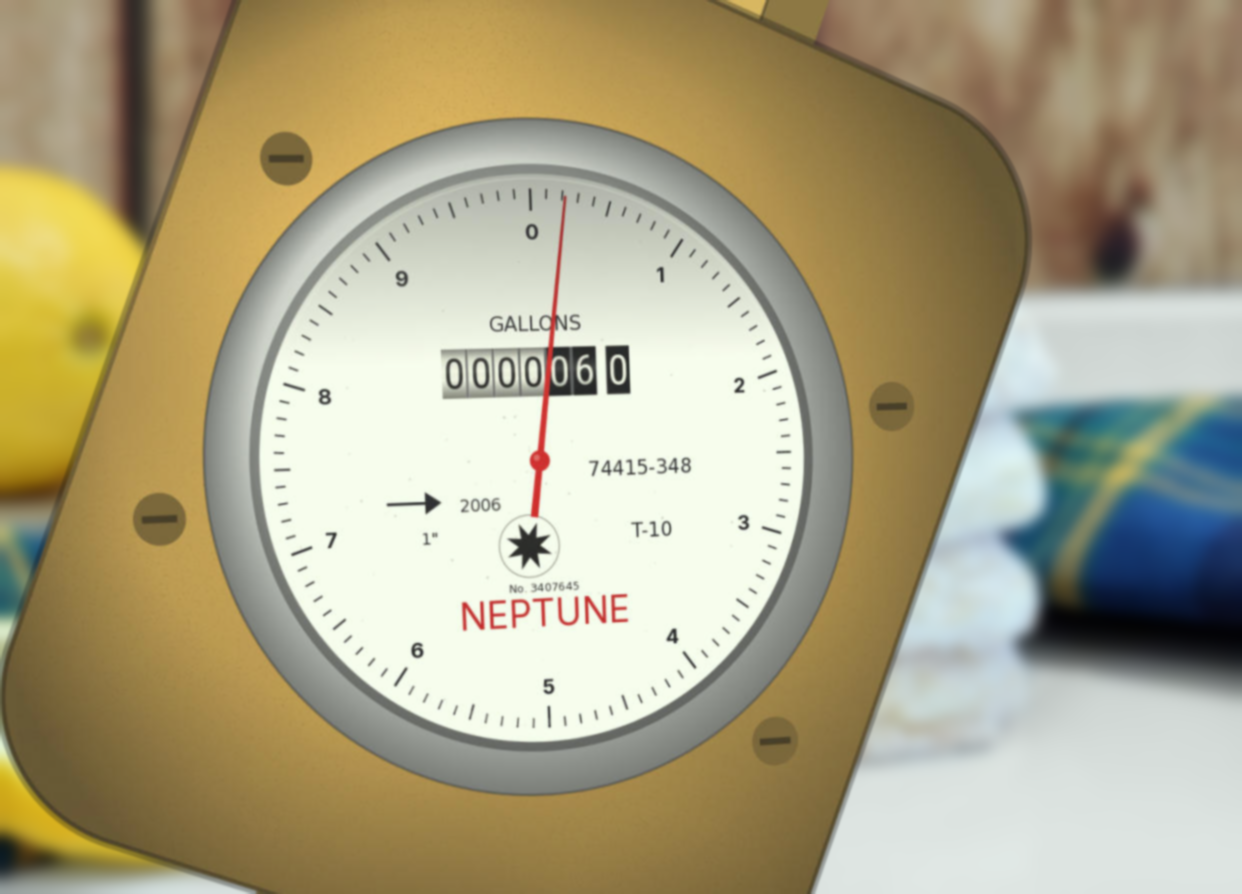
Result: **60.2** gal
